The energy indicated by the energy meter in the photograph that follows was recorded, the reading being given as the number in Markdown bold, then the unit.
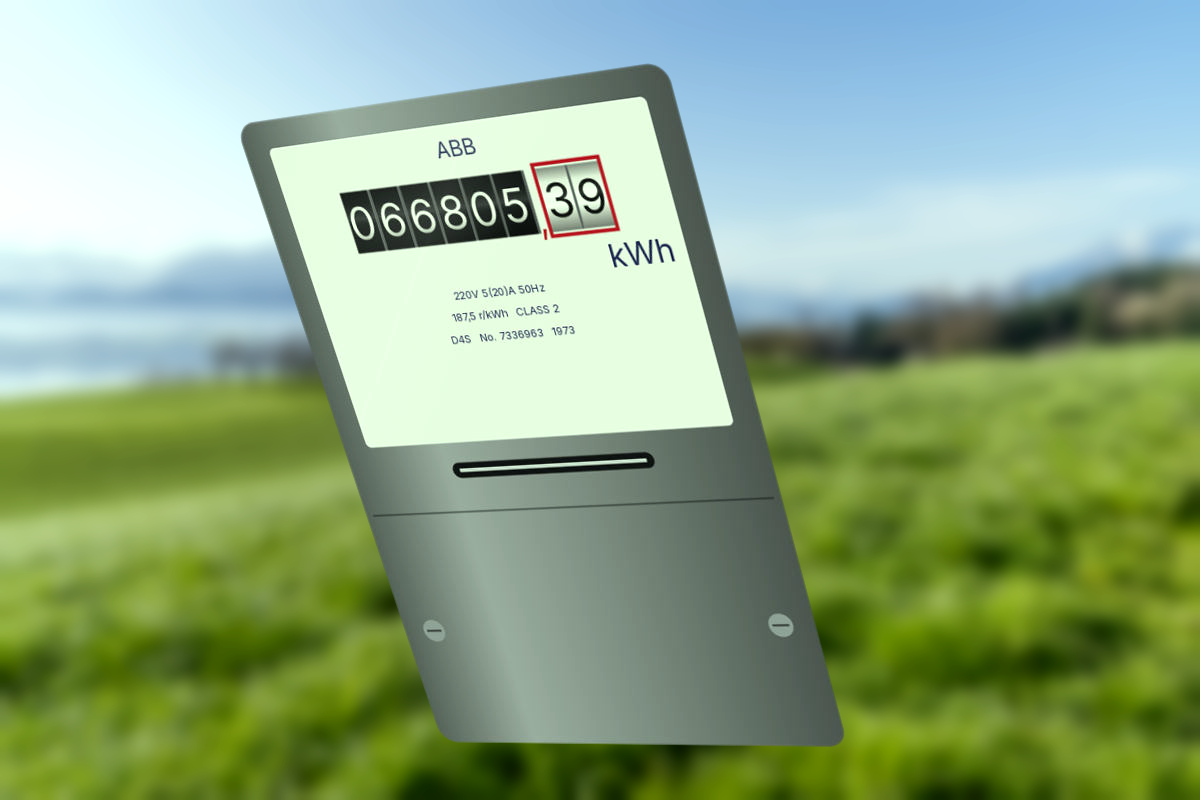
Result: **66805.39** kWh
